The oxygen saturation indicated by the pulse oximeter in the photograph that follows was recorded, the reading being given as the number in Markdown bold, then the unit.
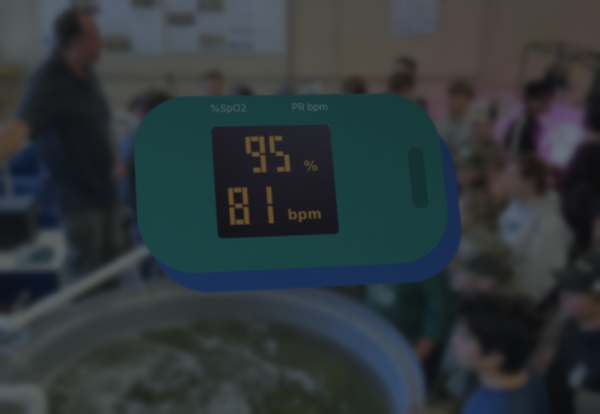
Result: **95** %
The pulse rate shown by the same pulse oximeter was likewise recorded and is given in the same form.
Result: **81** bpm
